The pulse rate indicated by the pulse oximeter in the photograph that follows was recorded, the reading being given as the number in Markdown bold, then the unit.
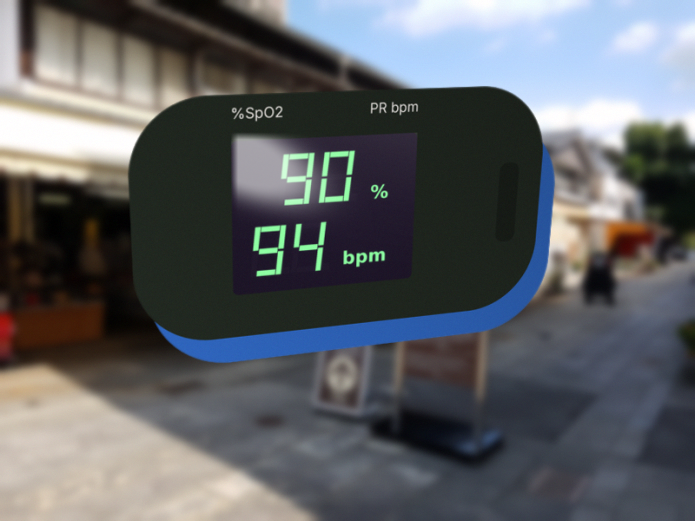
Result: **94** bpm
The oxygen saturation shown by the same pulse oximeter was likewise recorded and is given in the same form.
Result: **90** %
